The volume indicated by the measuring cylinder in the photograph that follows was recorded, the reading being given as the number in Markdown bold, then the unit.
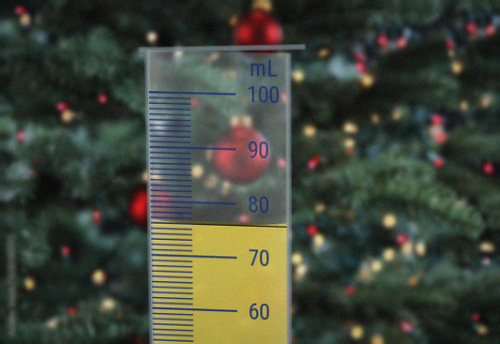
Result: **76** mL
